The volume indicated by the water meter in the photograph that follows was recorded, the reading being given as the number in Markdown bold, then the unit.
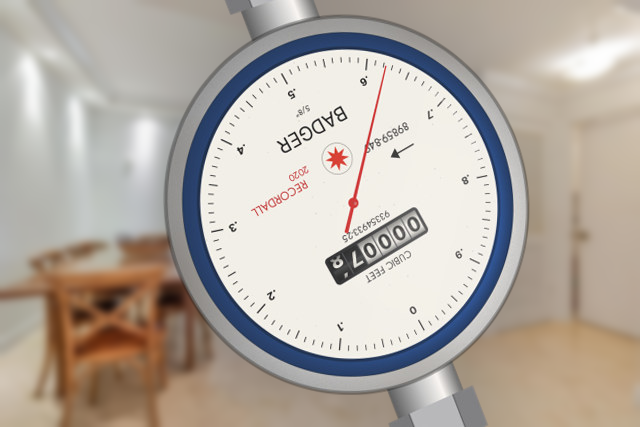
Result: **77.62** ft³
